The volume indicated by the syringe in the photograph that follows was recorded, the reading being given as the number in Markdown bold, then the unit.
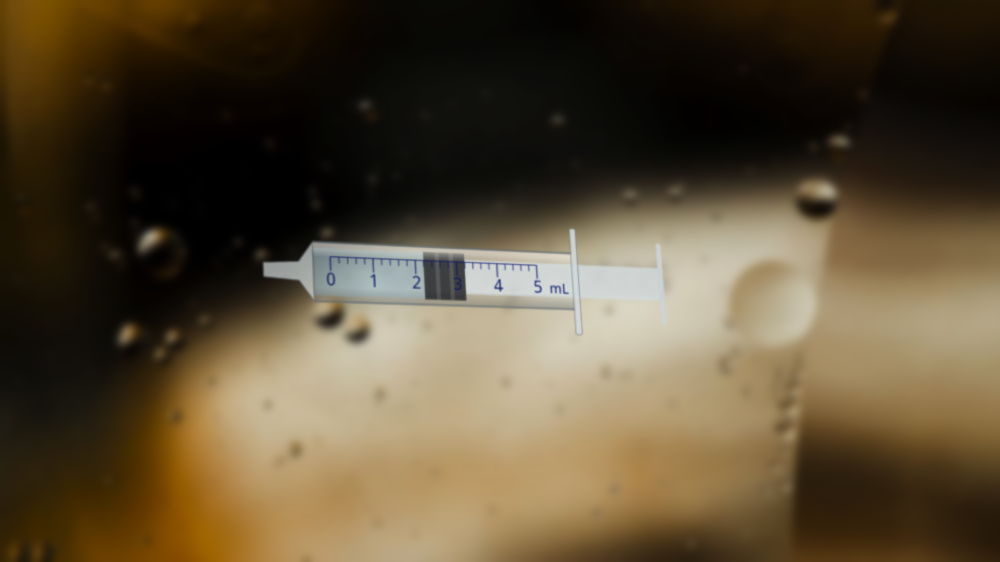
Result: **2.2** mL
